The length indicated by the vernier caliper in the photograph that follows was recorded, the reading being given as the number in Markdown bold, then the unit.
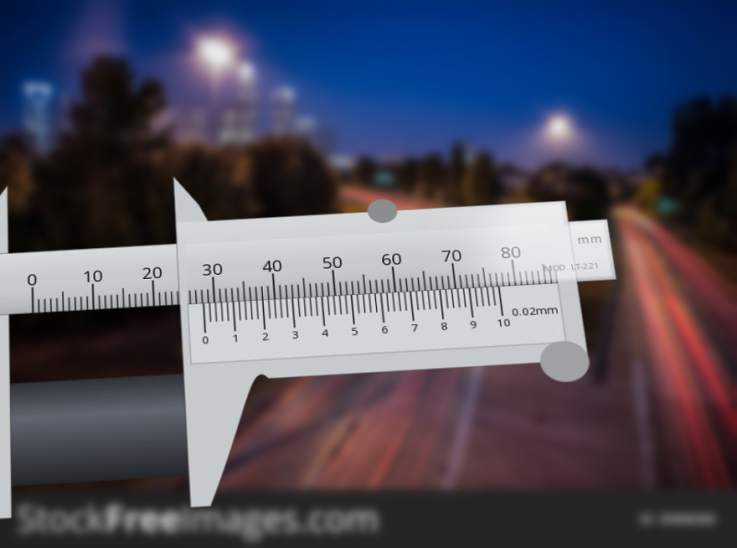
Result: **28.2** mm
